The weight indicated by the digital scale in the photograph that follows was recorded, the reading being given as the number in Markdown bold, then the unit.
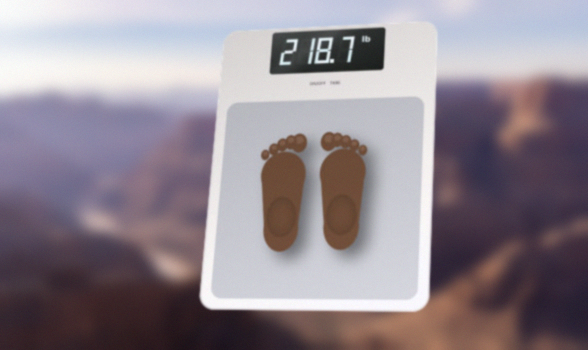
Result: **218.7** lb
